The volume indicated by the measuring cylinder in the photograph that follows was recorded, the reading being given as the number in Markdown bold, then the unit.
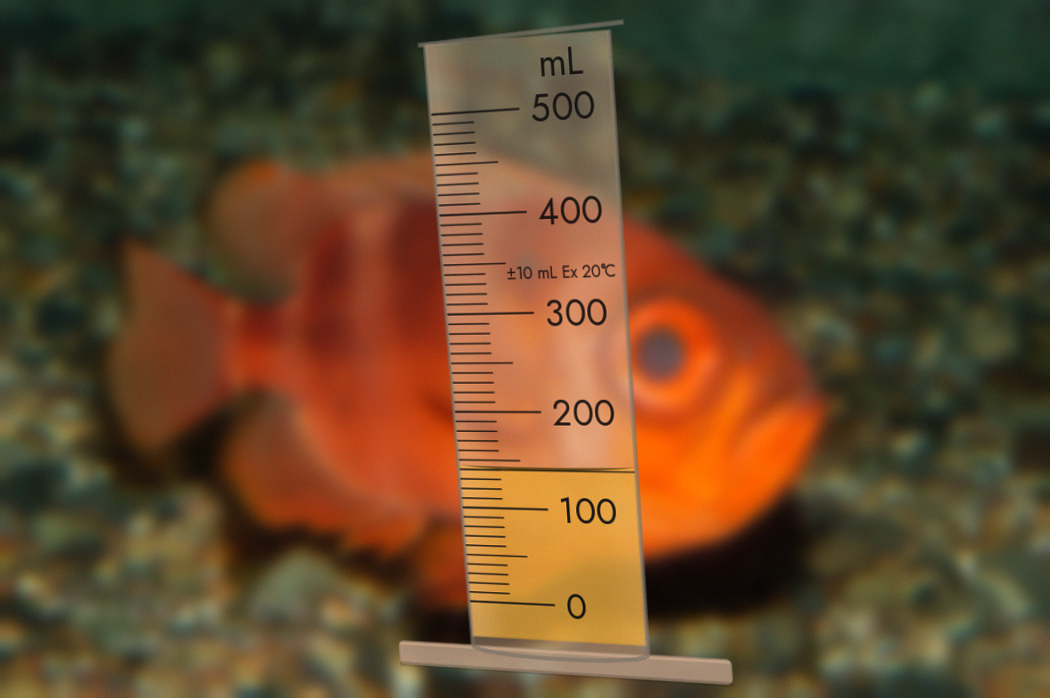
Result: **140** mL
